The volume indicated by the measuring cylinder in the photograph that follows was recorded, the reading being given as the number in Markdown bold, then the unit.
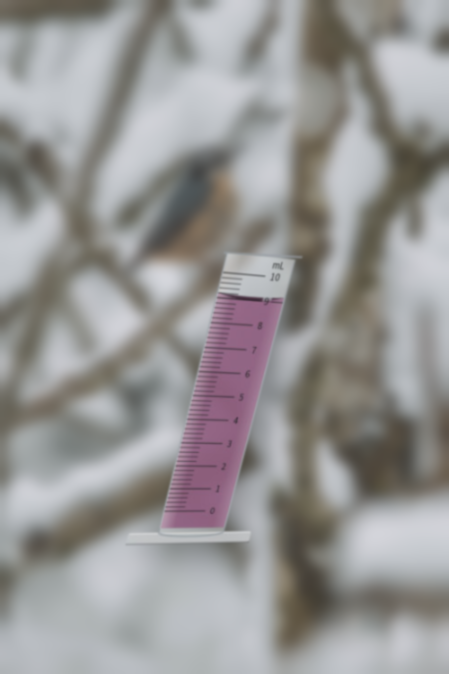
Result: **9** mL
